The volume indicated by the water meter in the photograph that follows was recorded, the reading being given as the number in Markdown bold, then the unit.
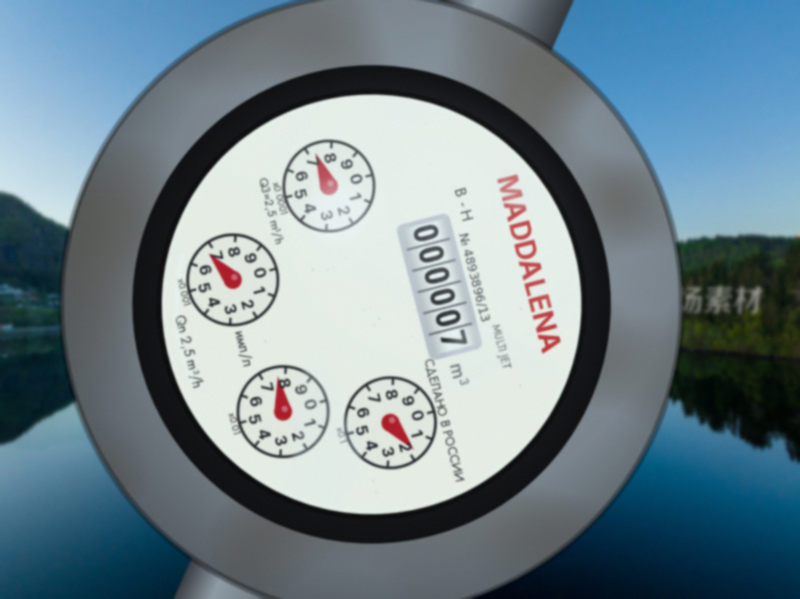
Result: **7.1767** m³
